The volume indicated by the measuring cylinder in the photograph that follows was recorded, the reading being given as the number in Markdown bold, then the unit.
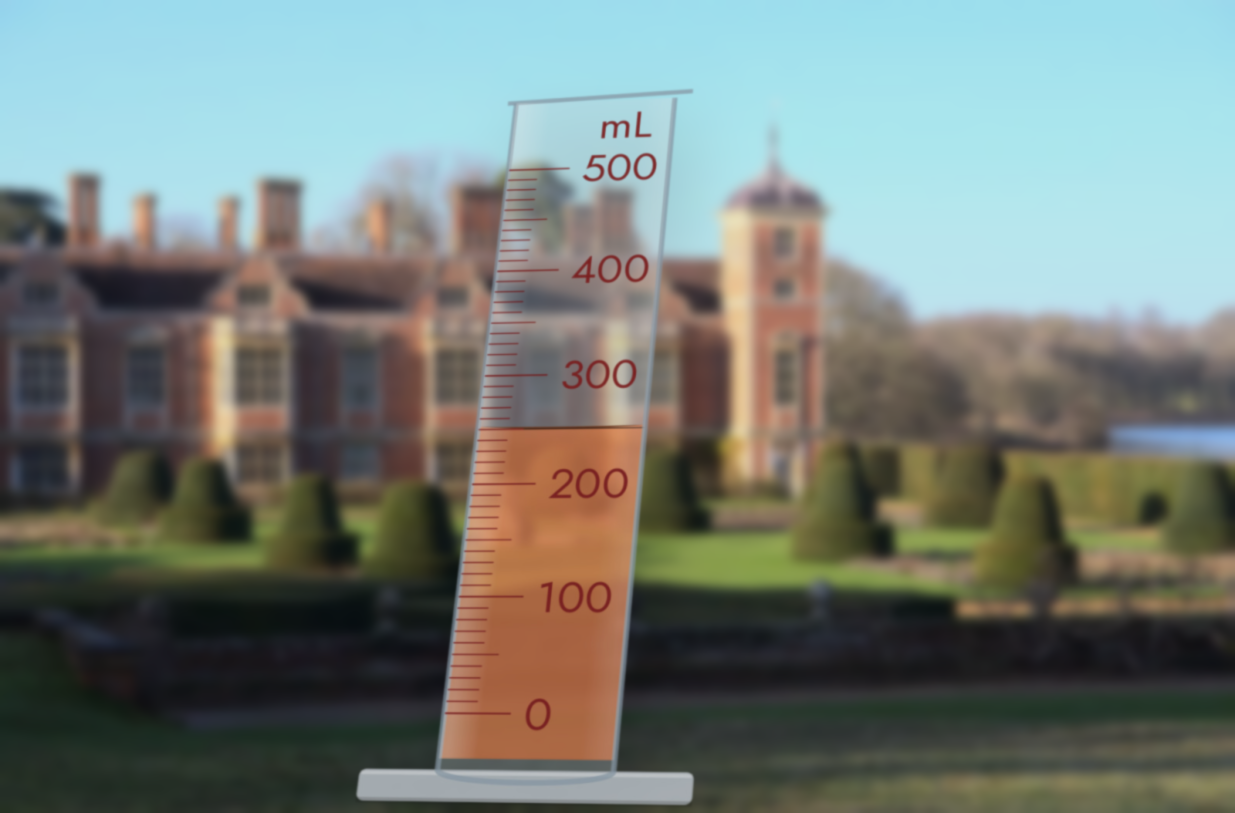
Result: **250** mL
